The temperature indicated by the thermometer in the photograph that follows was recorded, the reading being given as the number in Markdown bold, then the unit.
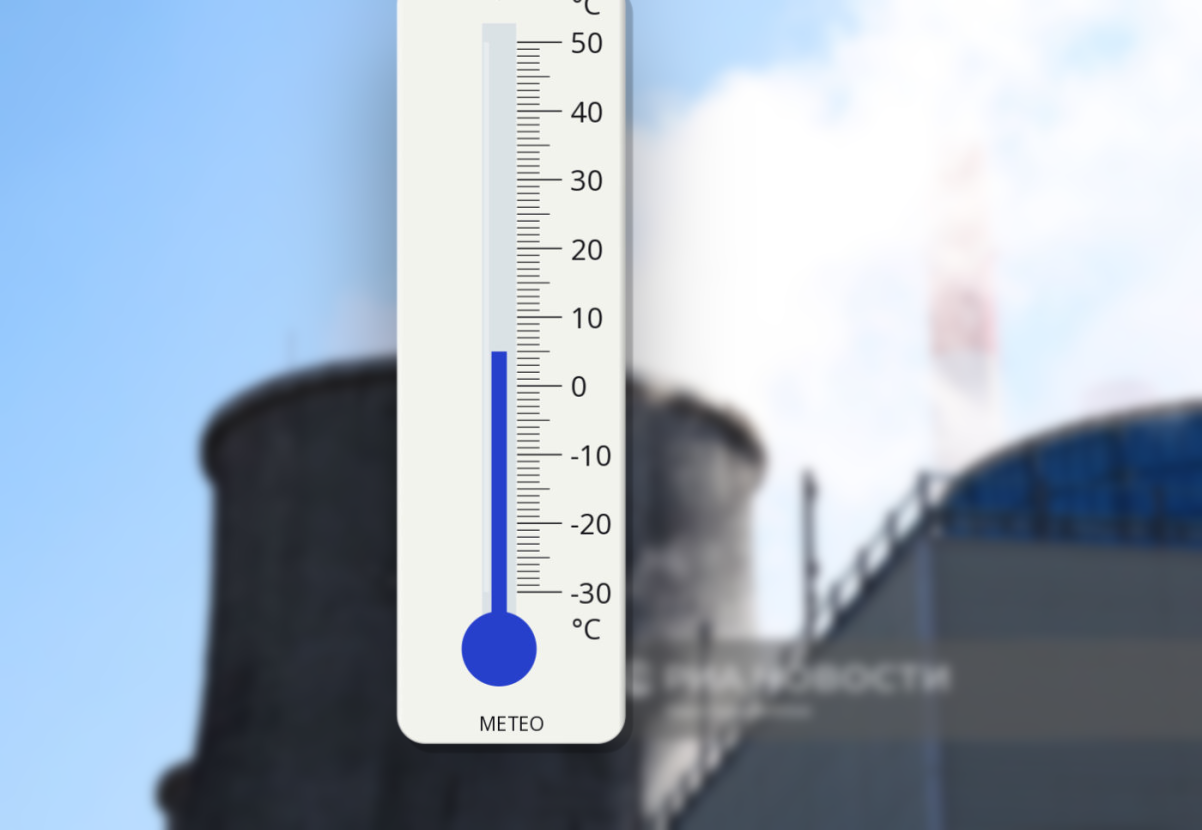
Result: **5** °C
